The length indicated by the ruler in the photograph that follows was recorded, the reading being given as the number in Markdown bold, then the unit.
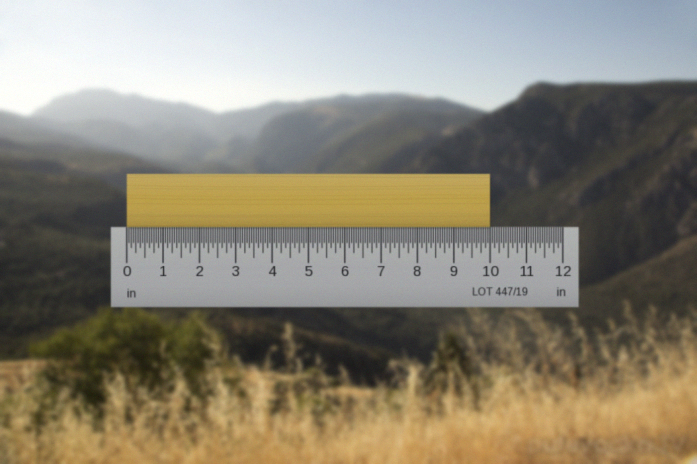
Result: **10** in
